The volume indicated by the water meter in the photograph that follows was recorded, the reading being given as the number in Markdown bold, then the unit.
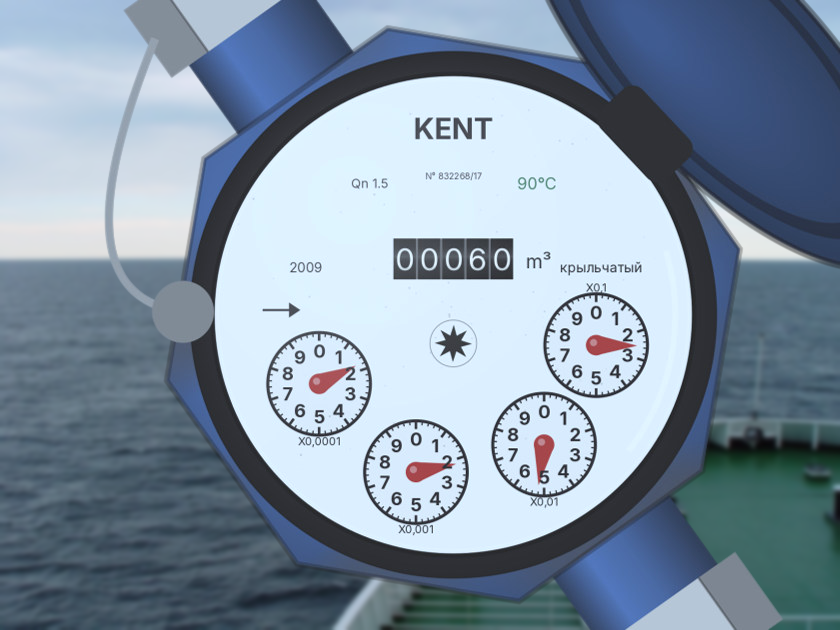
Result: **60.2521** m³
